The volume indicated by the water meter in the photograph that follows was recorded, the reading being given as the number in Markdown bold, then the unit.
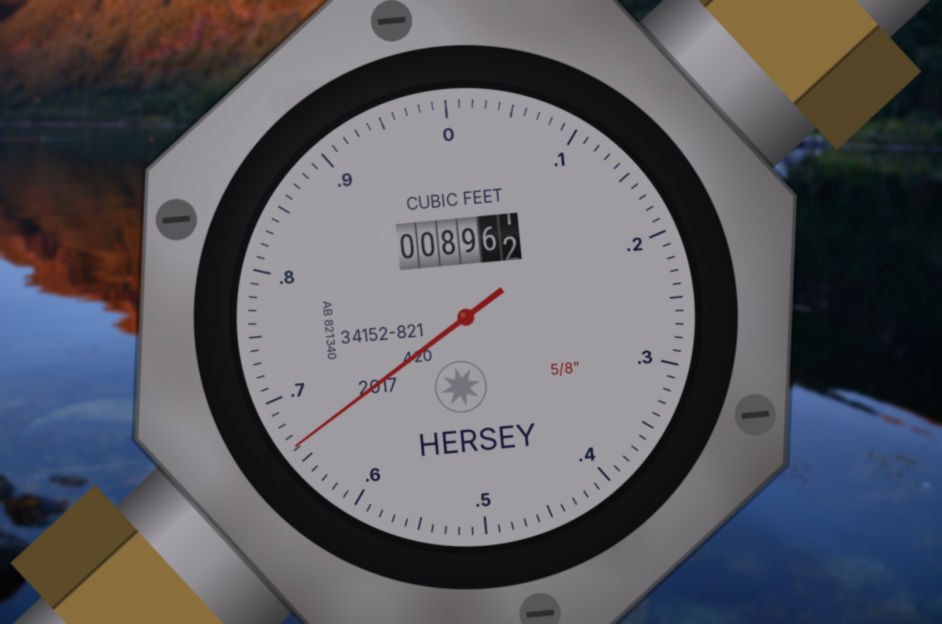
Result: **8961.66** ft³
